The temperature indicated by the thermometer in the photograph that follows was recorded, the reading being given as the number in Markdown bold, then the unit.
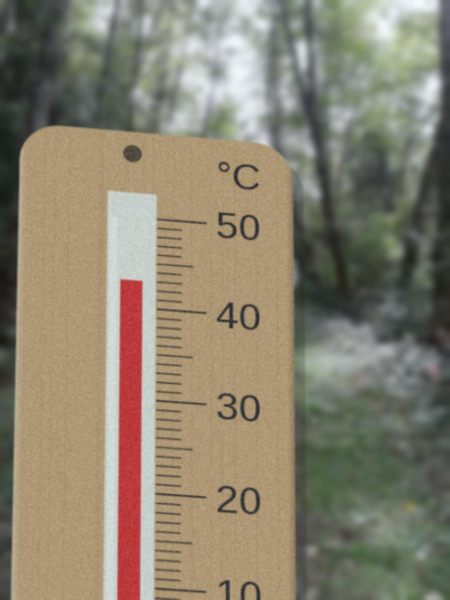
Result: **43** °C
